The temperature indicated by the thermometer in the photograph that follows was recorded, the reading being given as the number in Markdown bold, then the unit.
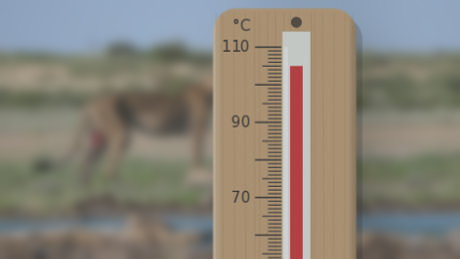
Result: **105** °C
